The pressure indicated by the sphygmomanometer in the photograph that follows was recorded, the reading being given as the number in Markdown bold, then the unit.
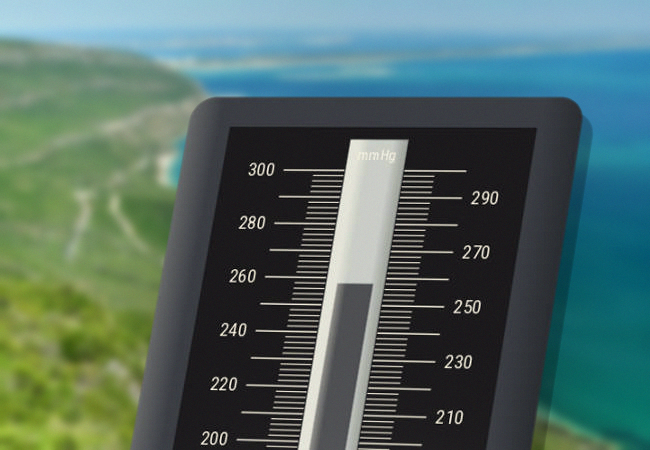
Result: **258** mmHg
